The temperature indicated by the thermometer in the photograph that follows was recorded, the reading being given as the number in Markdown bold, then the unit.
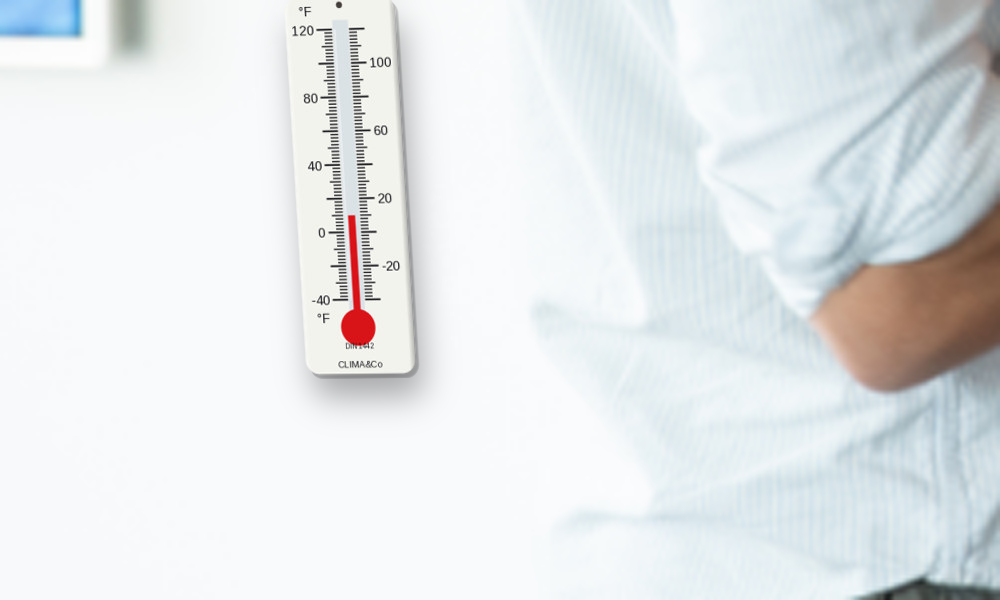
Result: **10** °F
